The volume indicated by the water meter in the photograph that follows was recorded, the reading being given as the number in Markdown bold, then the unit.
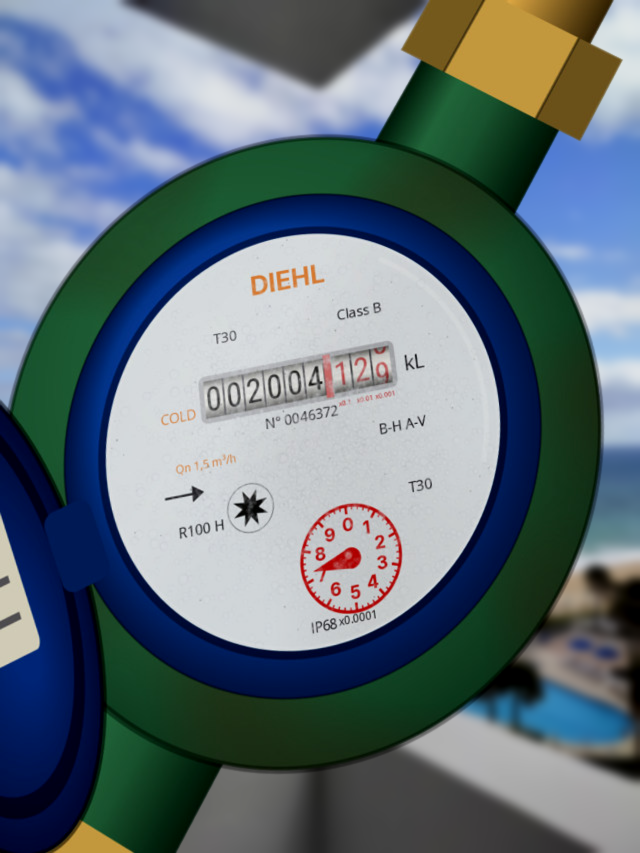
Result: **2004.1287** kL
